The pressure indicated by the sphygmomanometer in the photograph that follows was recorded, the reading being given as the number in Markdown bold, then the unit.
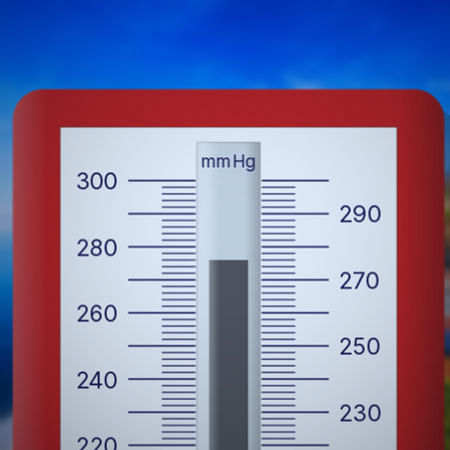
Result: **276** mmHg
